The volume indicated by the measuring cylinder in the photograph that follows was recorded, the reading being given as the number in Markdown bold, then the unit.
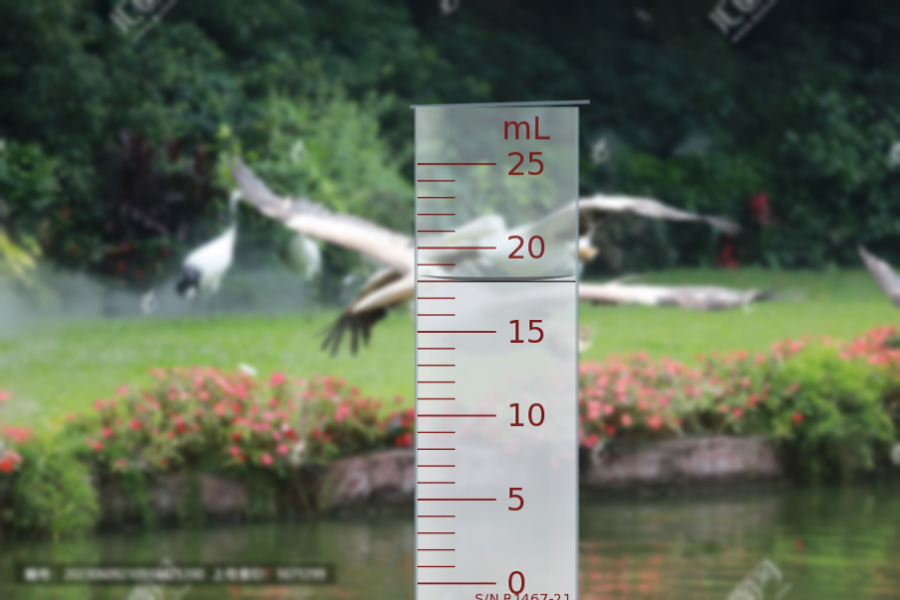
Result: **18** mL
